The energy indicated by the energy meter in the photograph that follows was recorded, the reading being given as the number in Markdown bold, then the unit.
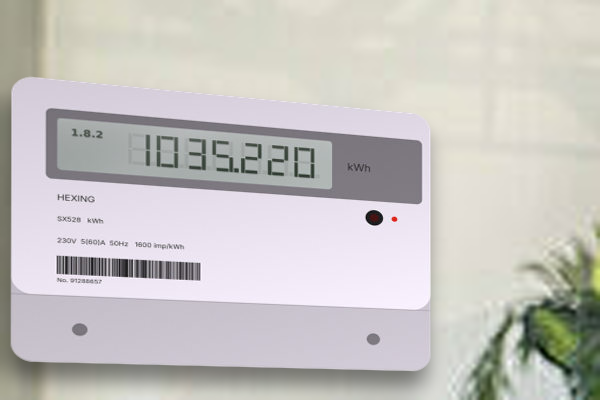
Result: **1035.220** kWh
